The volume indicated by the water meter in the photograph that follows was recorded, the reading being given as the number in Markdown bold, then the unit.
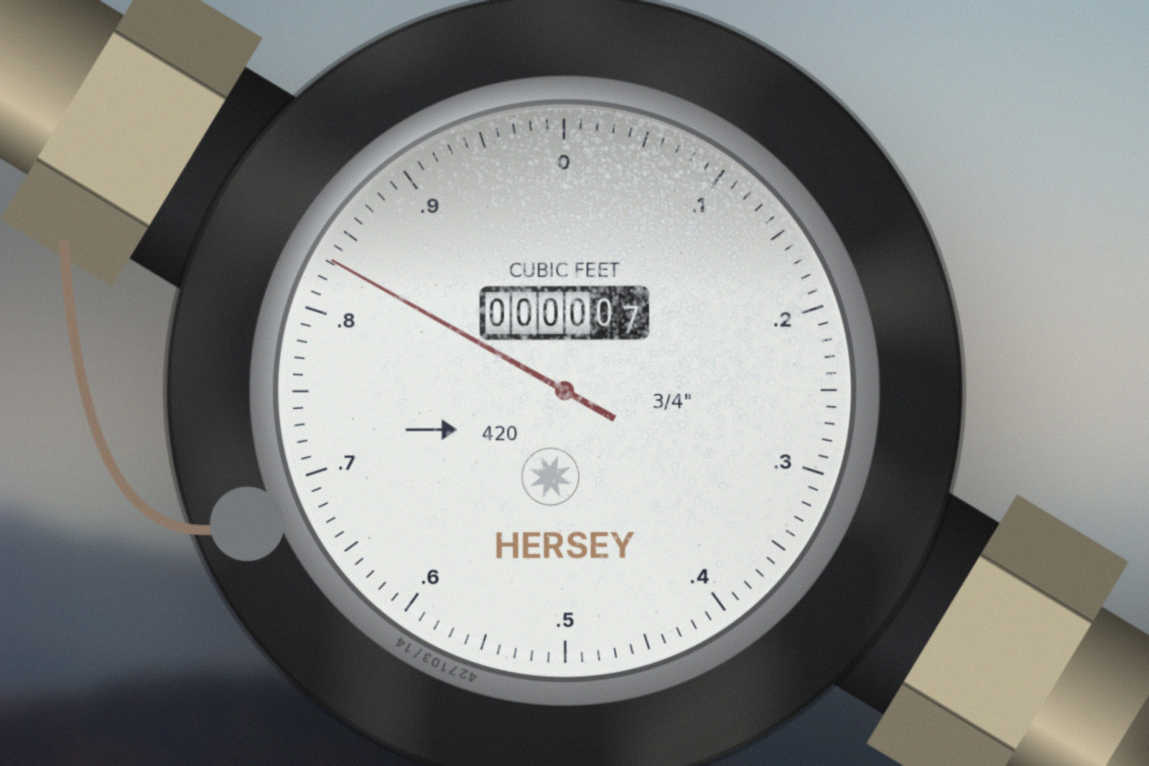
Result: **6.83** ft³
